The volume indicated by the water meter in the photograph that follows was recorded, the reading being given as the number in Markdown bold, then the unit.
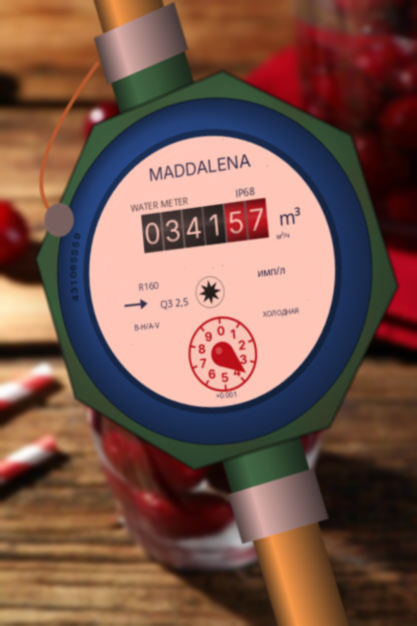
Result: **341.573** m³
